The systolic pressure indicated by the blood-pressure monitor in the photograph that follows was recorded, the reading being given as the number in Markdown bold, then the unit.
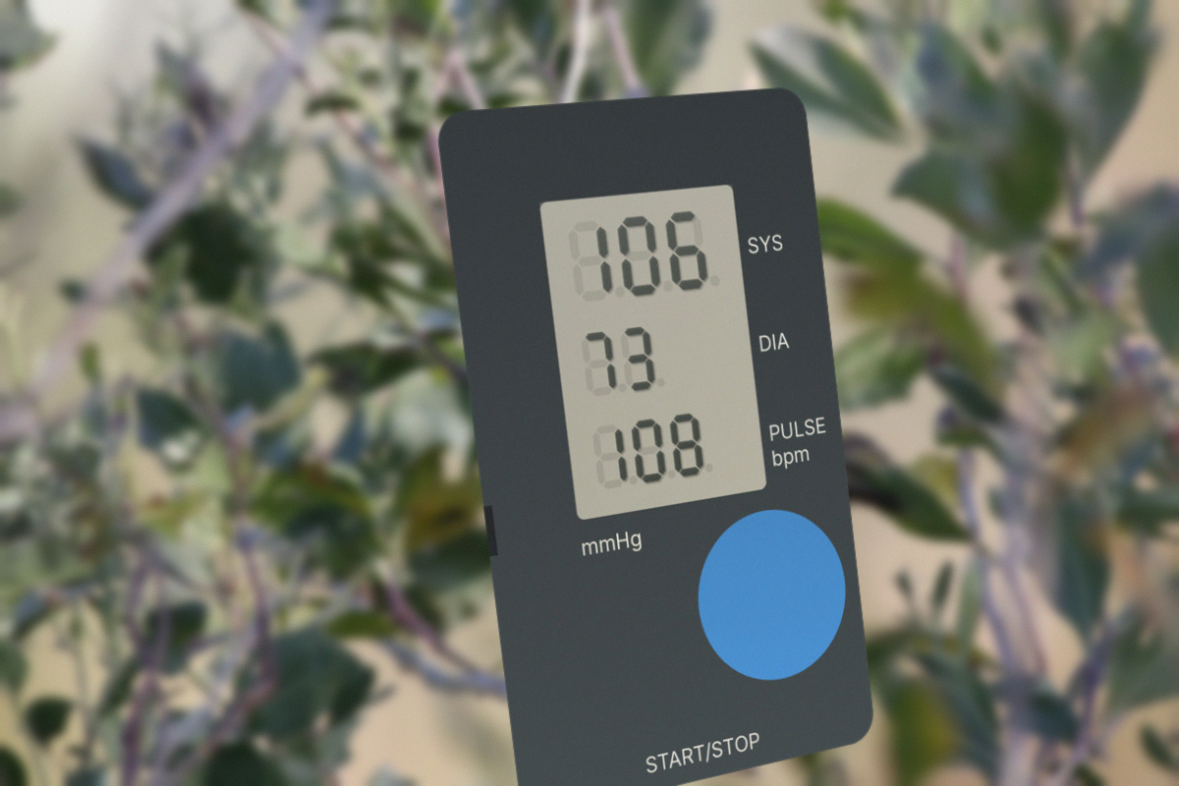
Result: **106** mmHg
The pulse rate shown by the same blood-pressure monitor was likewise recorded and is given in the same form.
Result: **108** bpm
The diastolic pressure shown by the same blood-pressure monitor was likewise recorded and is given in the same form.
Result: **73** mmHg
